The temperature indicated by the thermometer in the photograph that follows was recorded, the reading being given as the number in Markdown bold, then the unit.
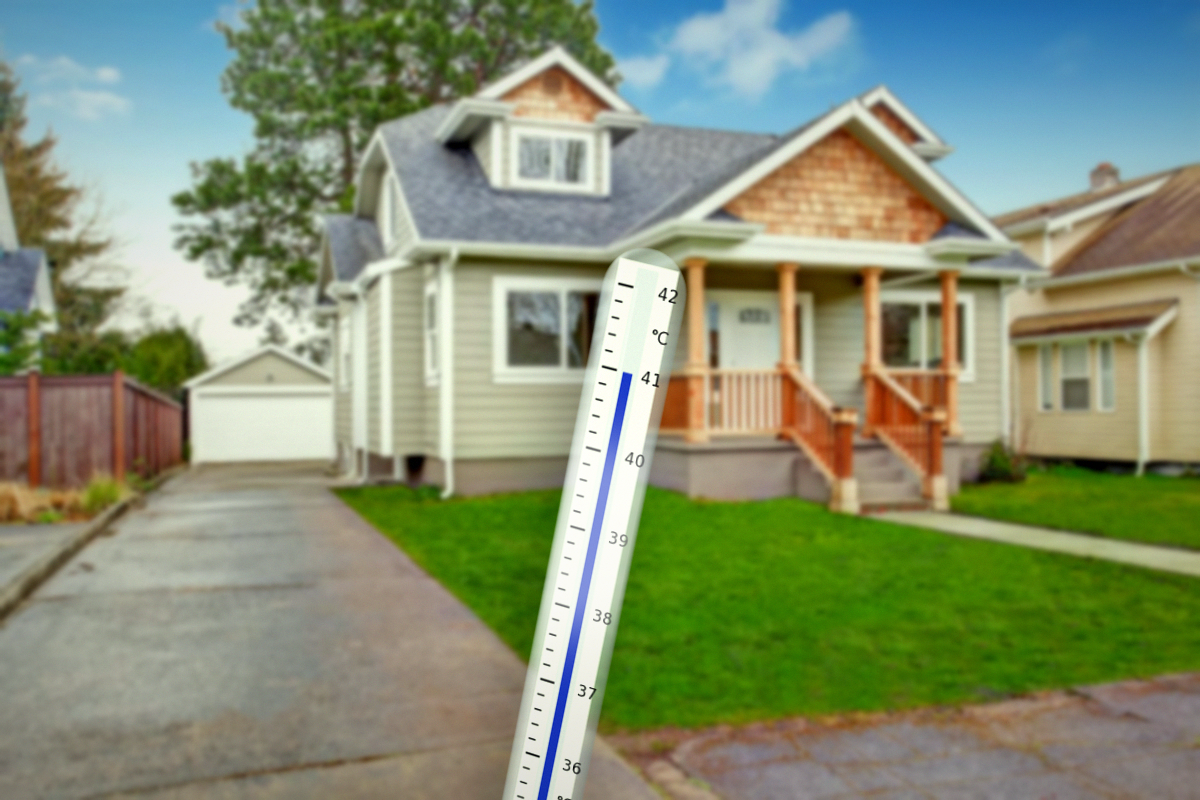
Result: **41** °C
